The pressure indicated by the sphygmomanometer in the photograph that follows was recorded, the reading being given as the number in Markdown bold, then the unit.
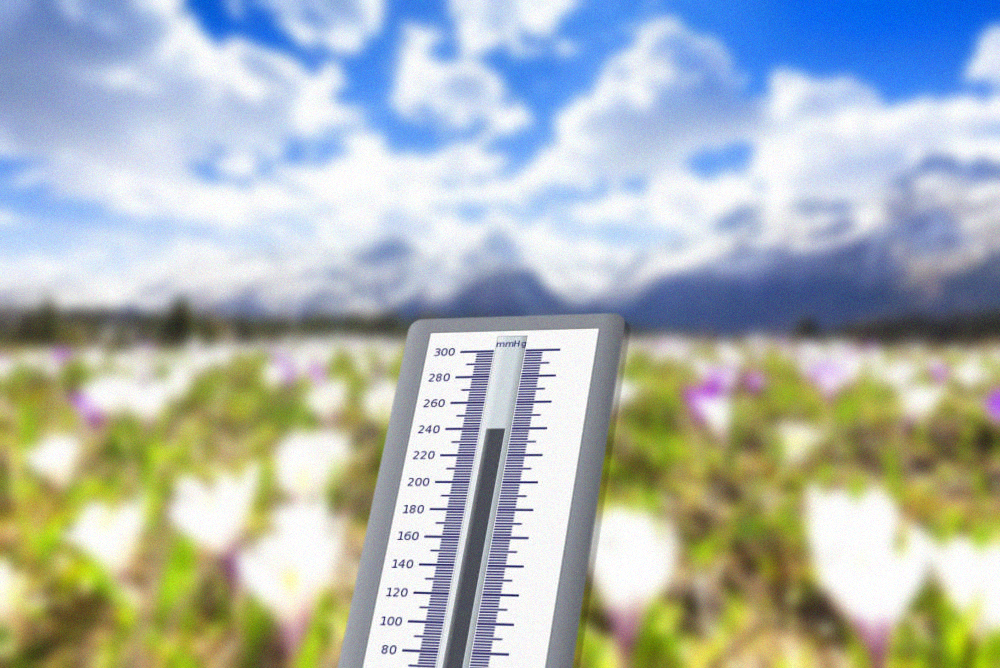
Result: **240** mmHg
